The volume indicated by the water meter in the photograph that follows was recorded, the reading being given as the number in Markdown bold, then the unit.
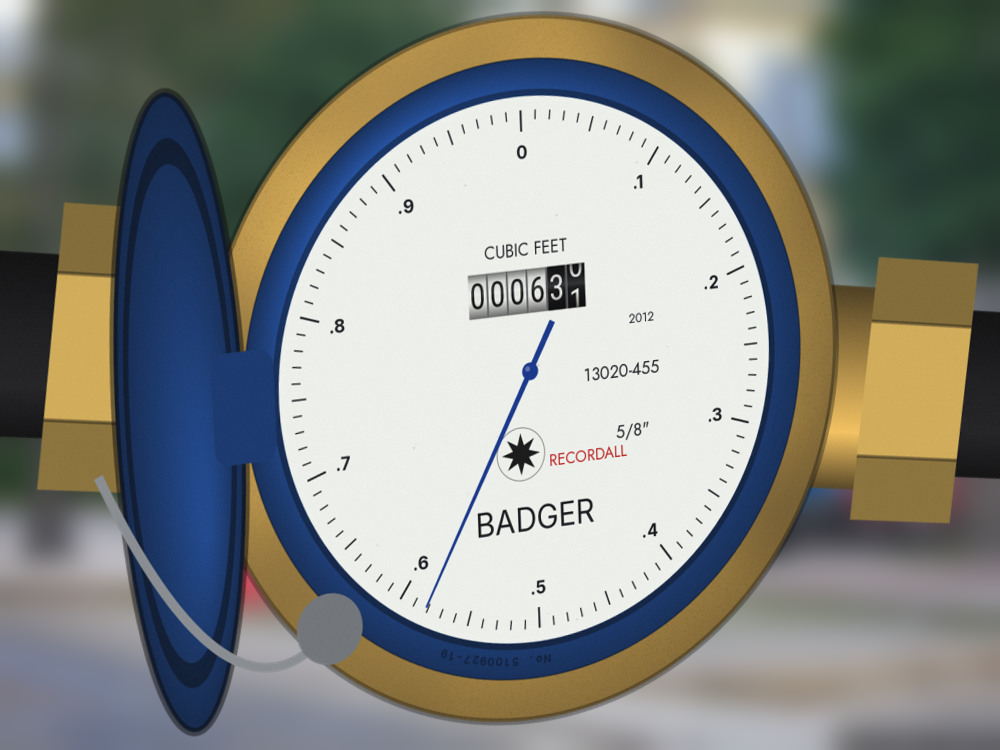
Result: **630.58** ft³
